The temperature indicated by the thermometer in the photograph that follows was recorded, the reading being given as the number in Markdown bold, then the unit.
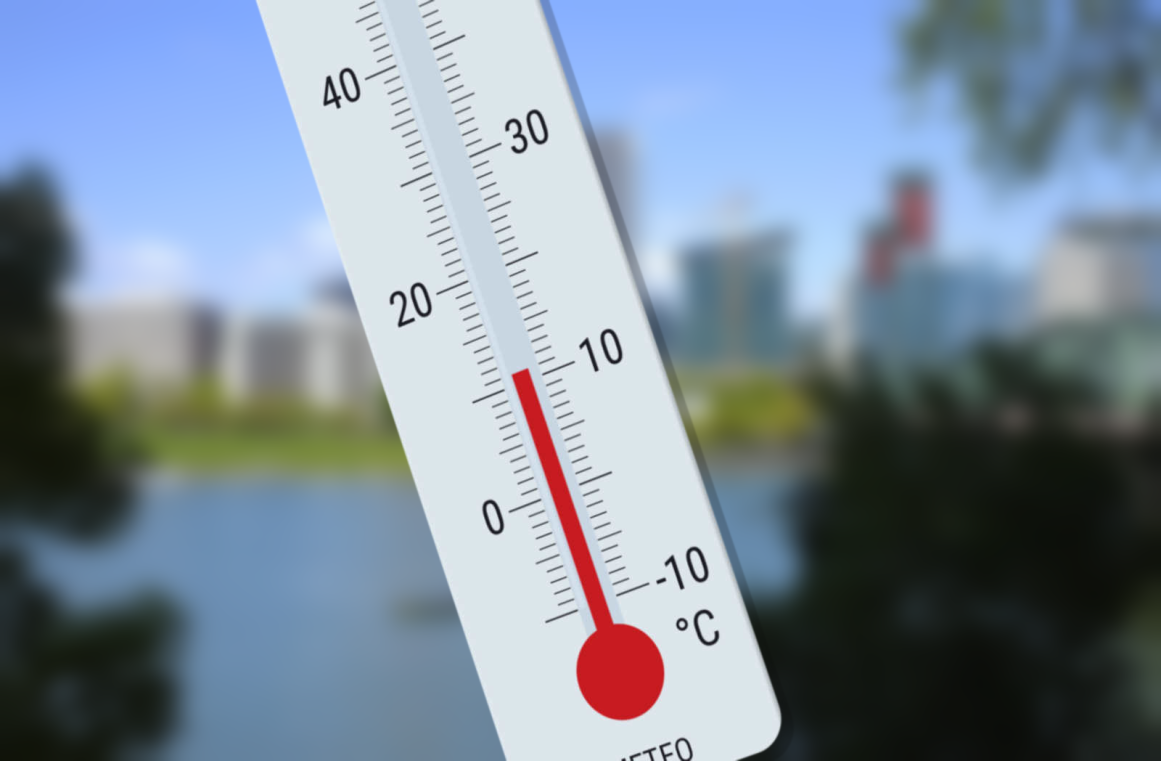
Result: **11** °C
